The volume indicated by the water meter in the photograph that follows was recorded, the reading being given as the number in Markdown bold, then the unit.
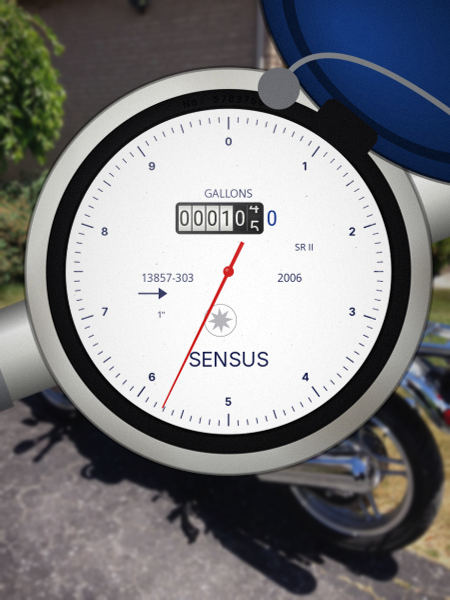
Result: **1045.7** gal
